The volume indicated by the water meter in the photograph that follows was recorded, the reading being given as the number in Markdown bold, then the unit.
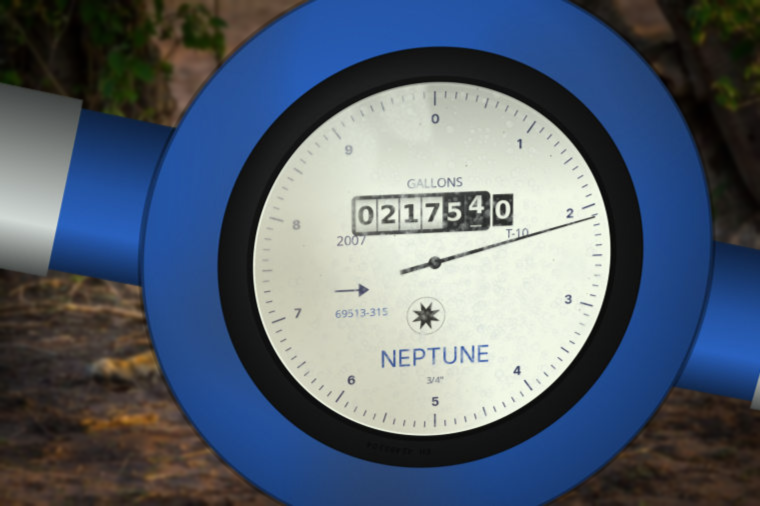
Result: **217542.1** gal
